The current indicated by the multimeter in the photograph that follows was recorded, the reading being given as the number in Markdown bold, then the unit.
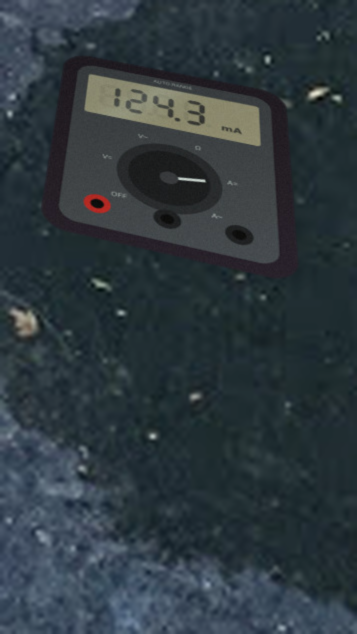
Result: **124.3** mA
